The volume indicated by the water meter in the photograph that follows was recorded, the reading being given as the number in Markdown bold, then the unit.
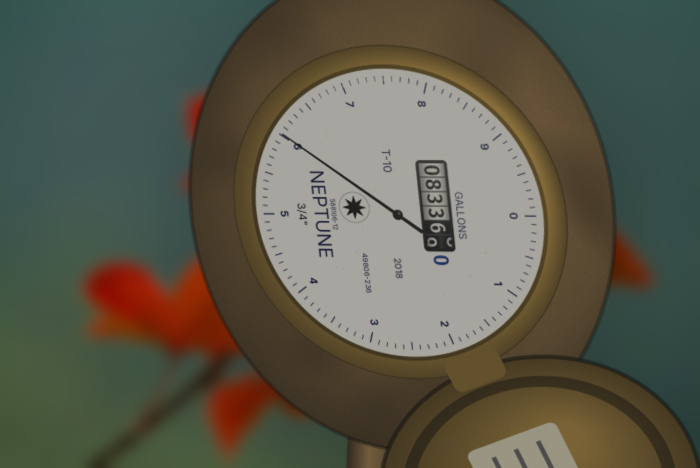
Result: **833686.0** gal
